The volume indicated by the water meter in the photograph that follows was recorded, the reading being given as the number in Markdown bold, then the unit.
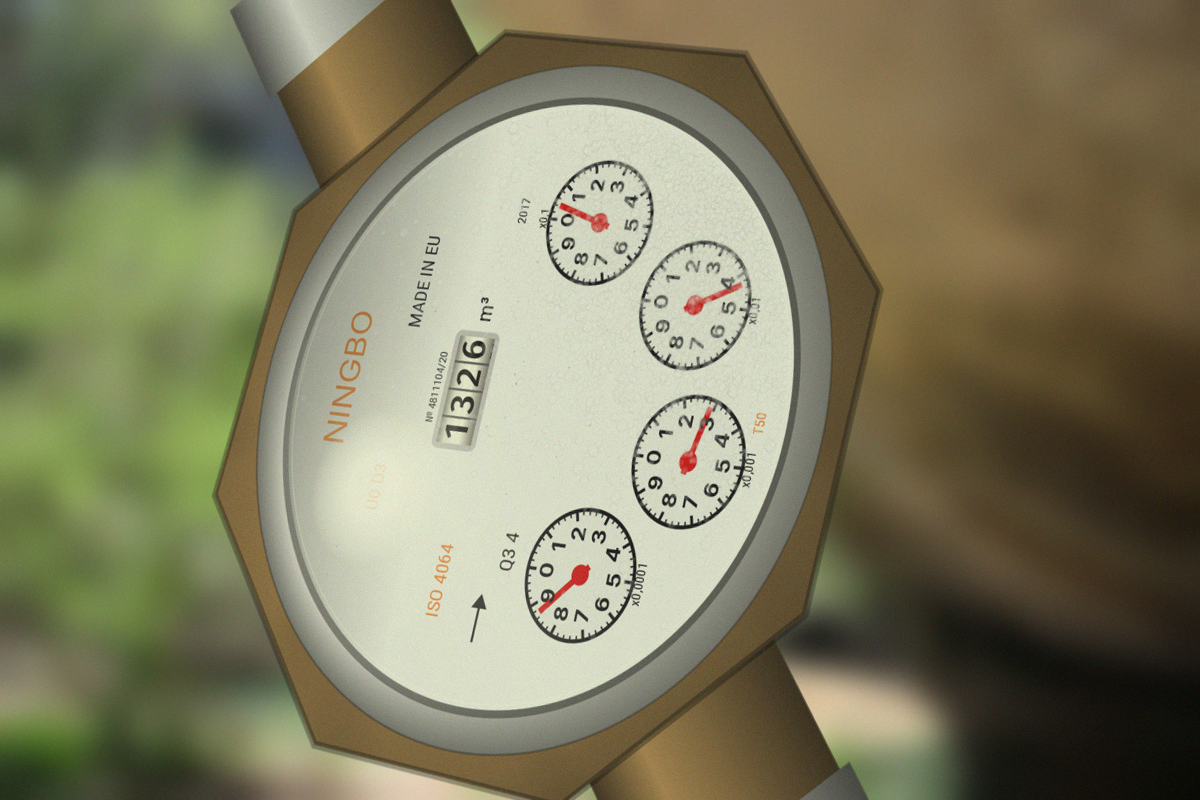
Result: **1326.0428** m³
